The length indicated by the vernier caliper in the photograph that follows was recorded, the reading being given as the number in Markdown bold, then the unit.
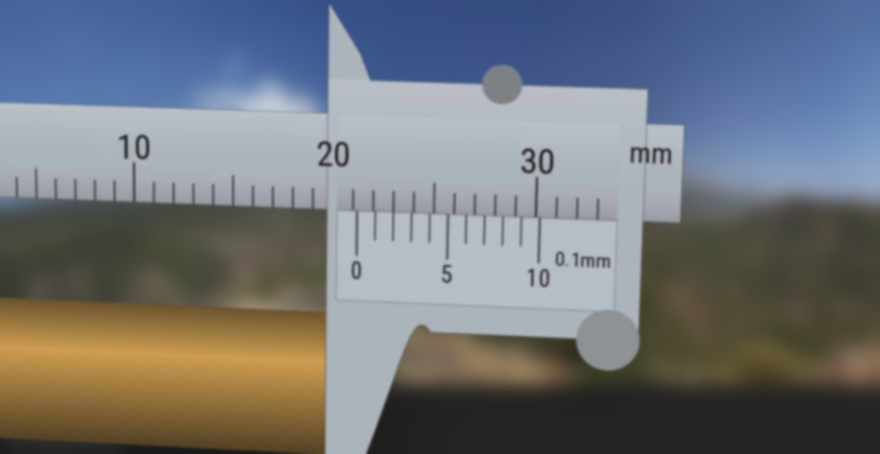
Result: **21.2** mm
